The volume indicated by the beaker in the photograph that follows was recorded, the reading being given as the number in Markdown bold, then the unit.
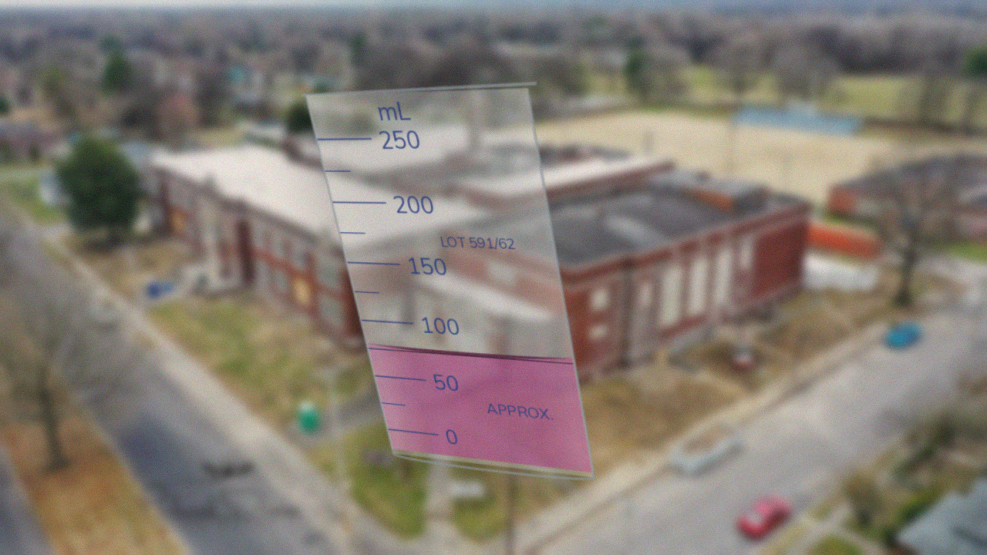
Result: **75** mL
